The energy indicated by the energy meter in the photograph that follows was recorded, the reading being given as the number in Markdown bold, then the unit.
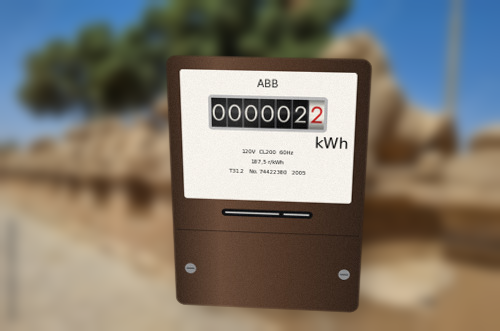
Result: **2.2** kWh
